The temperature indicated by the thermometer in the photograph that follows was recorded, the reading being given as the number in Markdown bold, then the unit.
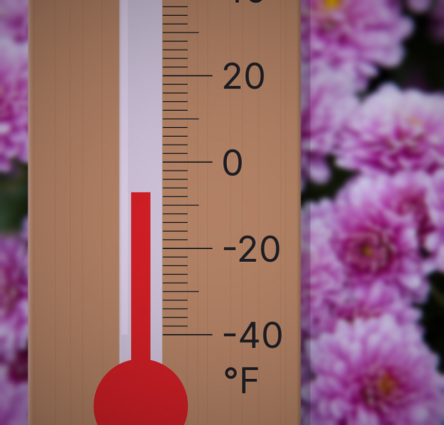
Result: **-7** °F
